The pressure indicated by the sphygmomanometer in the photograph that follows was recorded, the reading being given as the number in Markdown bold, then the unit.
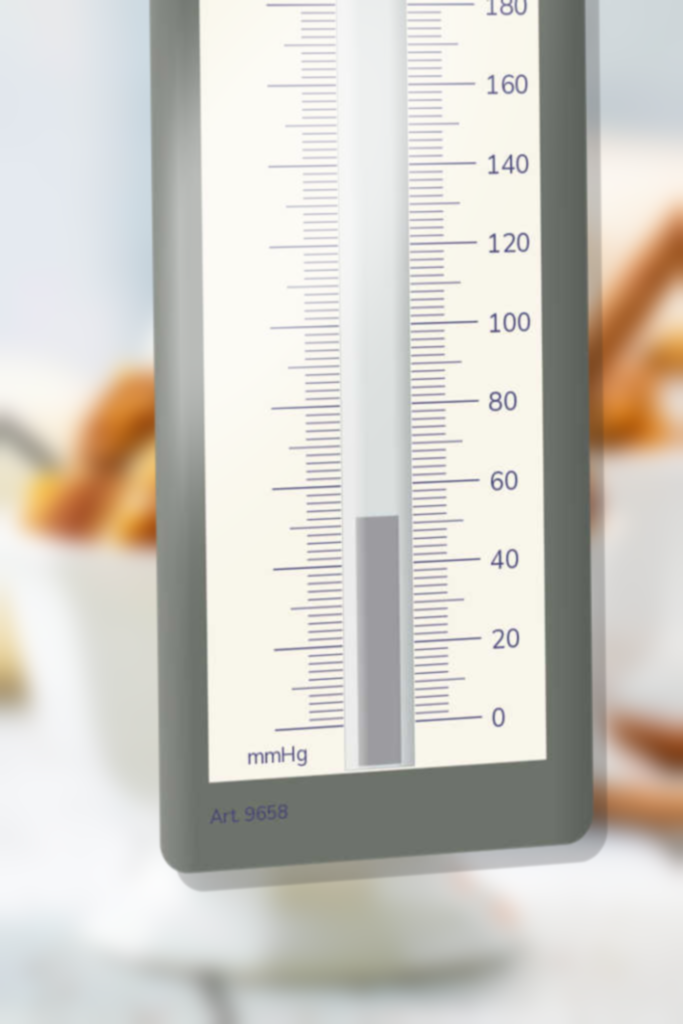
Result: **52** mmHg
